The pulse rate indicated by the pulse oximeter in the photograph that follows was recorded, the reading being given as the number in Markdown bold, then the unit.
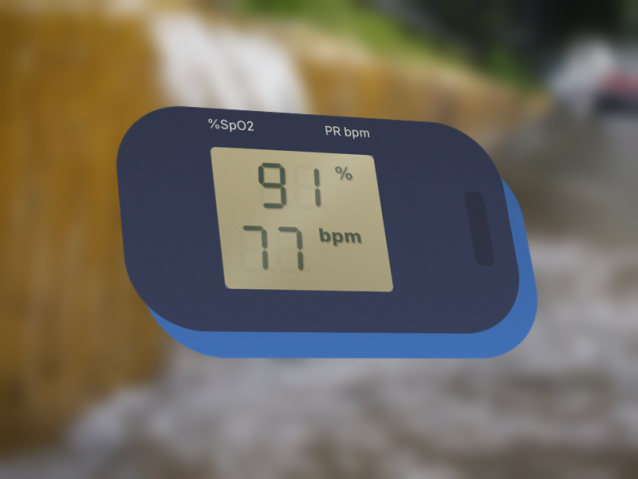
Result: **77** bpm
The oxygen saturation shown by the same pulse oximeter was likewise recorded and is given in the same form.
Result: **91** %
